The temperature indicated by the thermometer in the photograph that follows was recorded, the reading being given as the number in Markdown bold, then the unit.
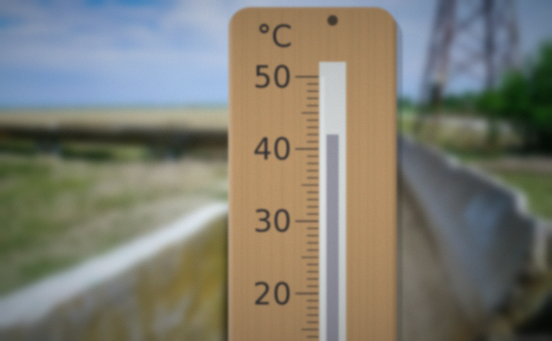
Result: **42** °C
